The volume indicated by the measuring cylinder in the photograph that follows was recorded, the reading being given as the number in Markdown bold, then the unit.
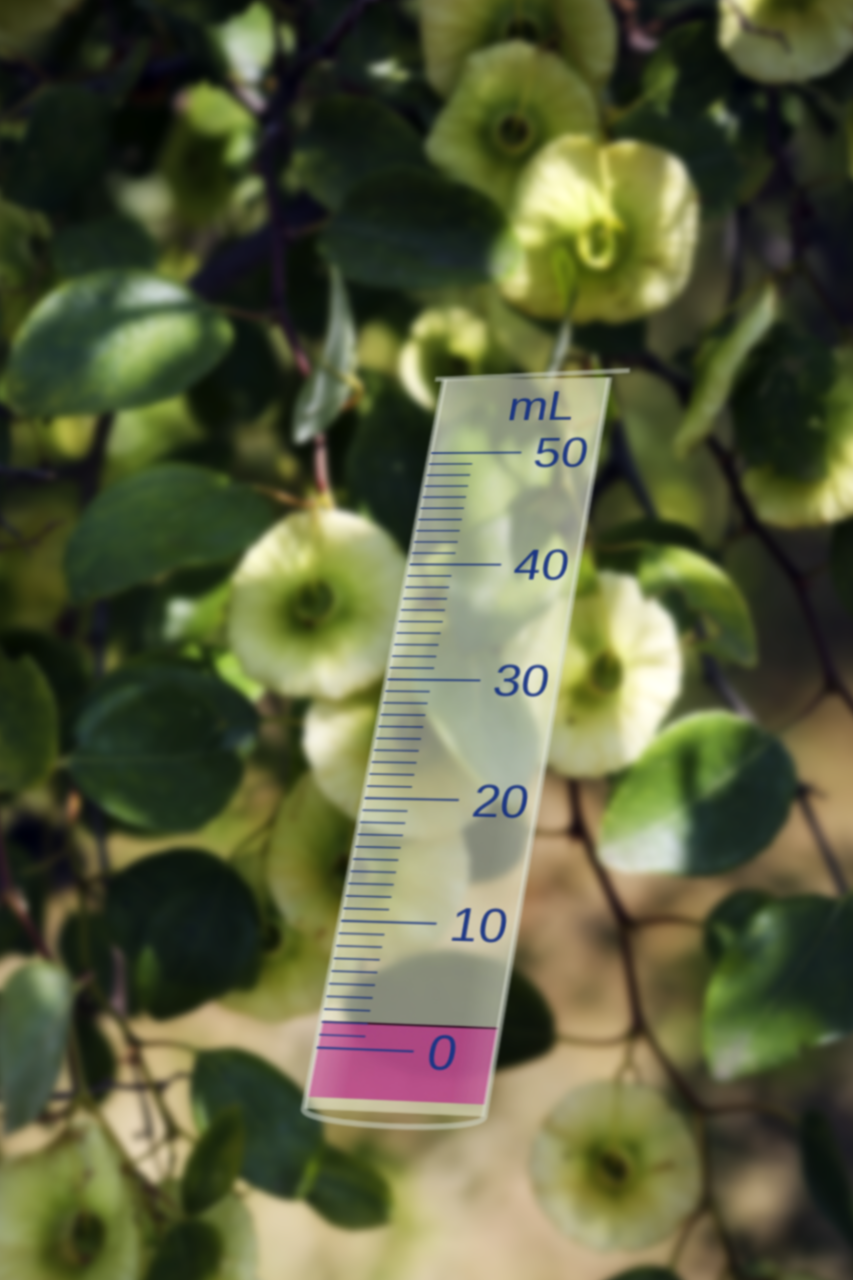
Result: **2** mL
